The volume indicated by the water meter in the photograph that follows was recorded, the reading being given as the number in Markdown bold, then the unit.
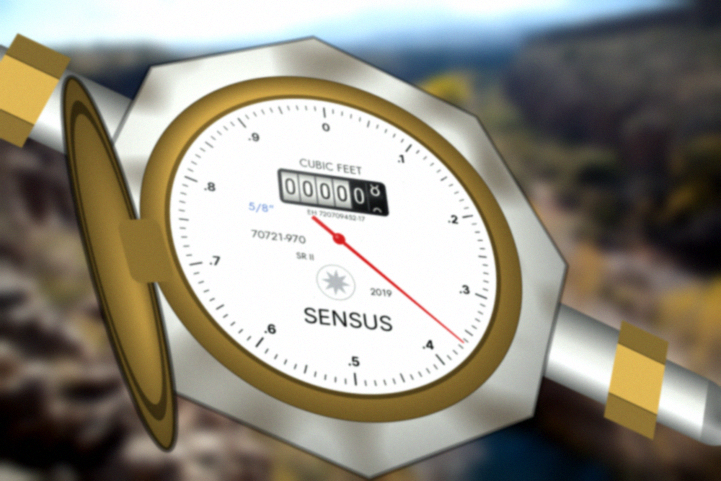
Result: **8.36** ft³
